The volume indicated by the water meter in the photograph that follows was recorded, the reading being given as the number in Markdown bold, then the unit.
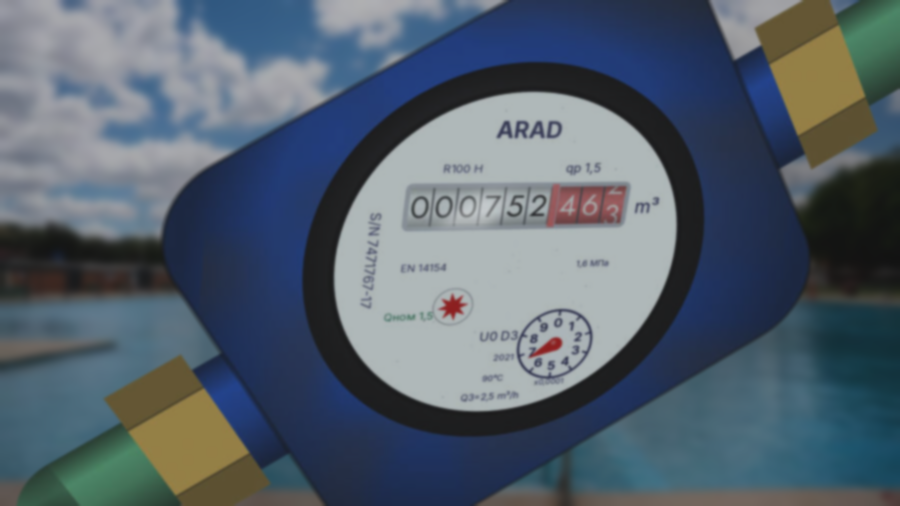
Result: **752.4626** m³
